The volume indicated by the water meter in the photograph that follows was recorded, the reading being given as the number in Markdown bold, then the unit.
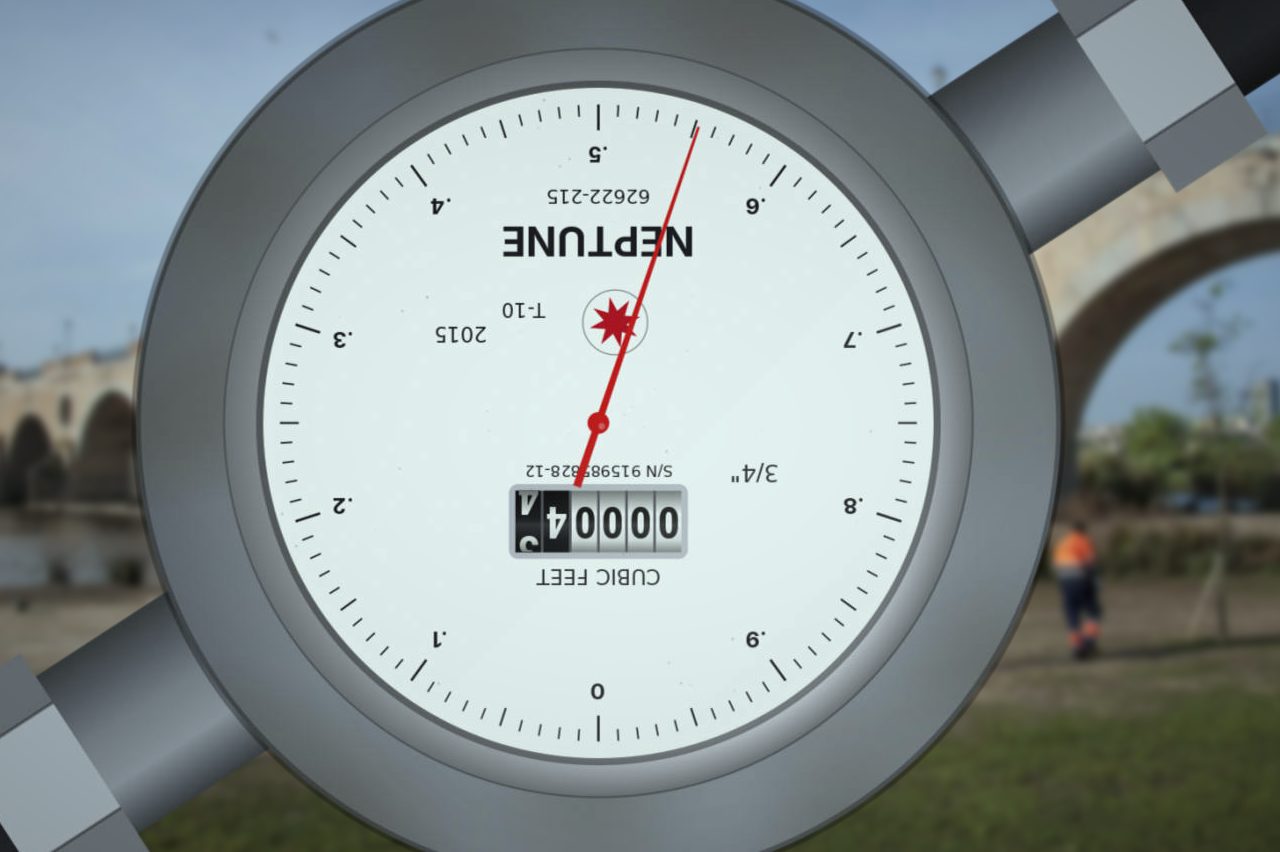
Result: **43.55** ft³
